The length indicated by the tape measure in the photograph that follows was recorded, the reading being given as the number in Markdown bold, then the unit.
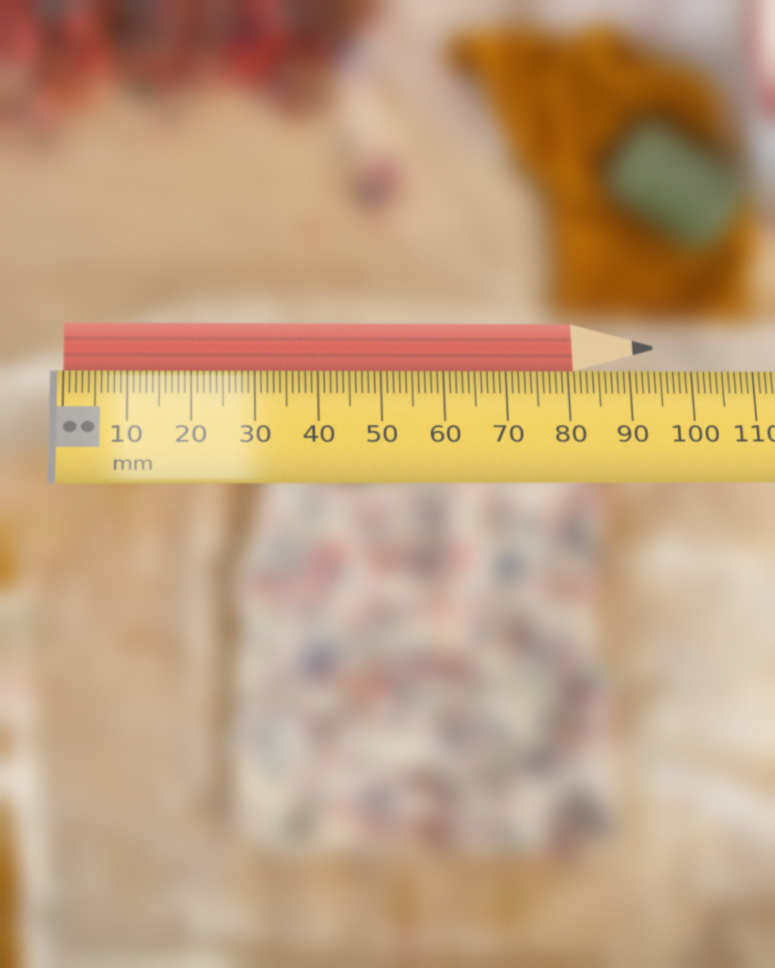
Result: **94** mm
